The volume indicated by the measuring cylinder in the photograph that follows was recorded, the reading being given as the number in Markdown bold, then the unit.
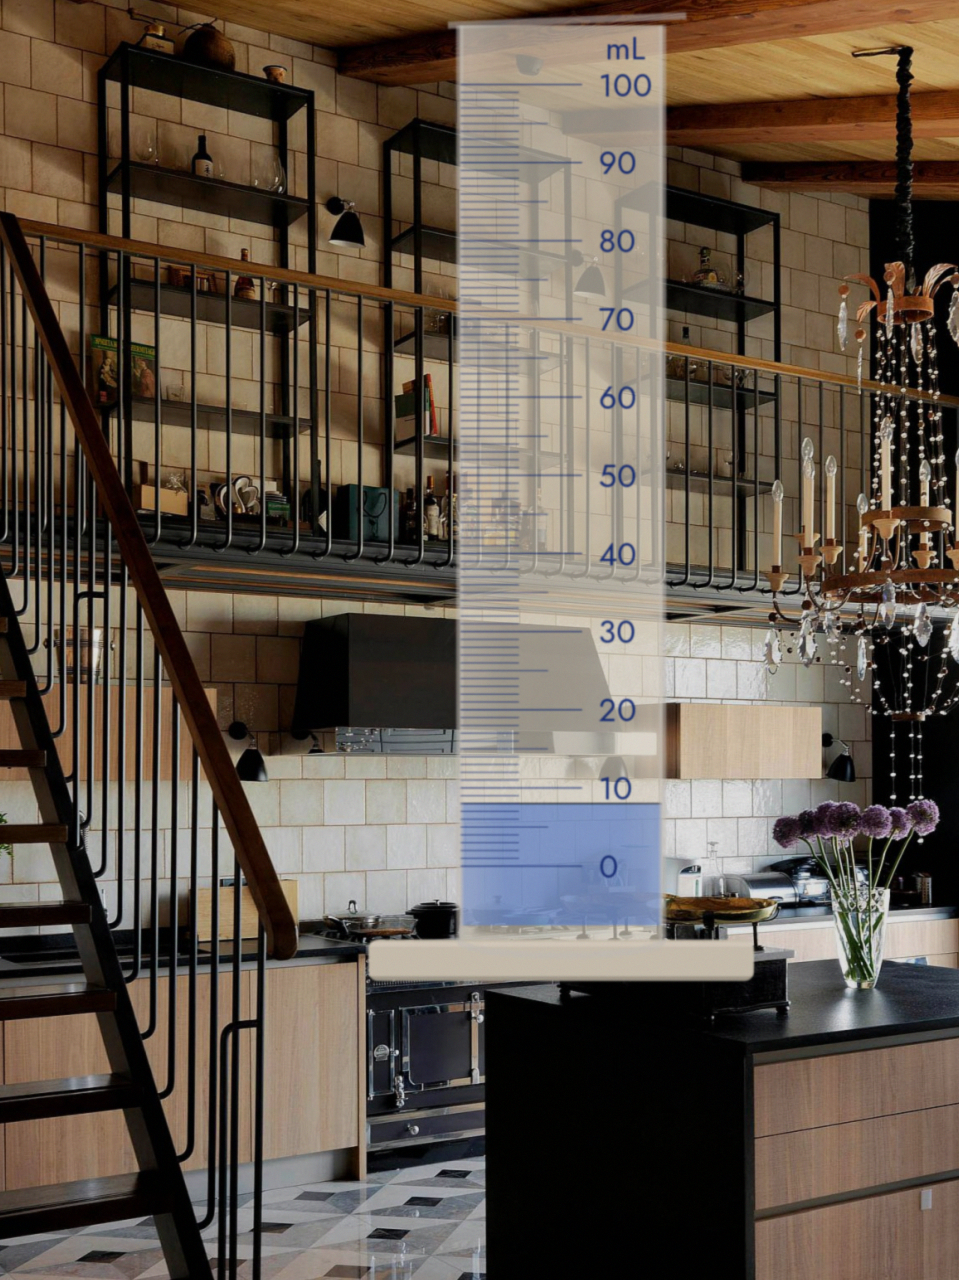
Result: **8** mL
